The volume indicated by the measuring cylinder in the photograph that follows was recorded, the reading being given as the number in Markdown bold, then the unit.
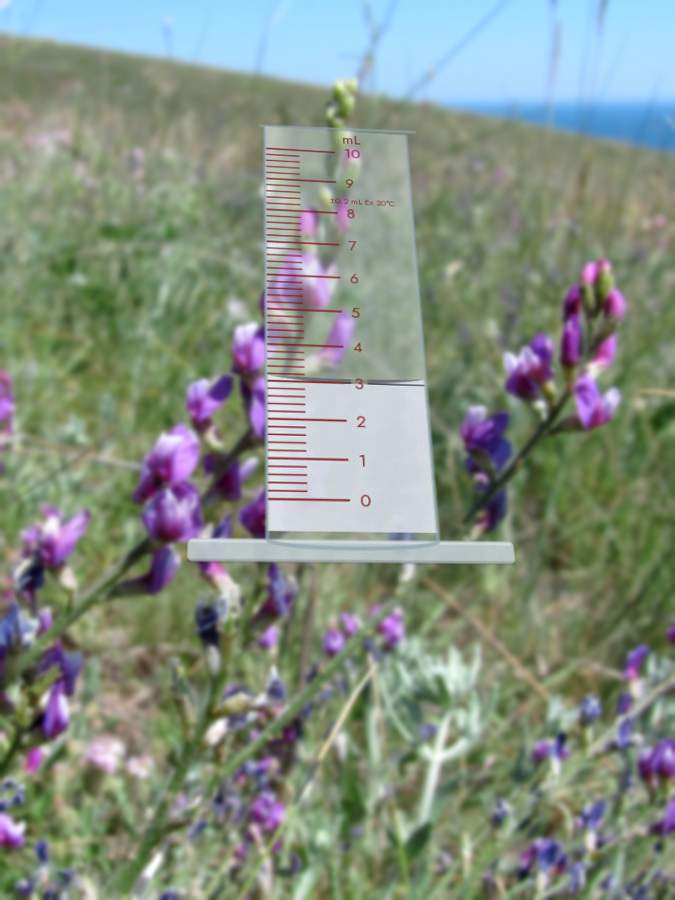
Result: **3** mL
